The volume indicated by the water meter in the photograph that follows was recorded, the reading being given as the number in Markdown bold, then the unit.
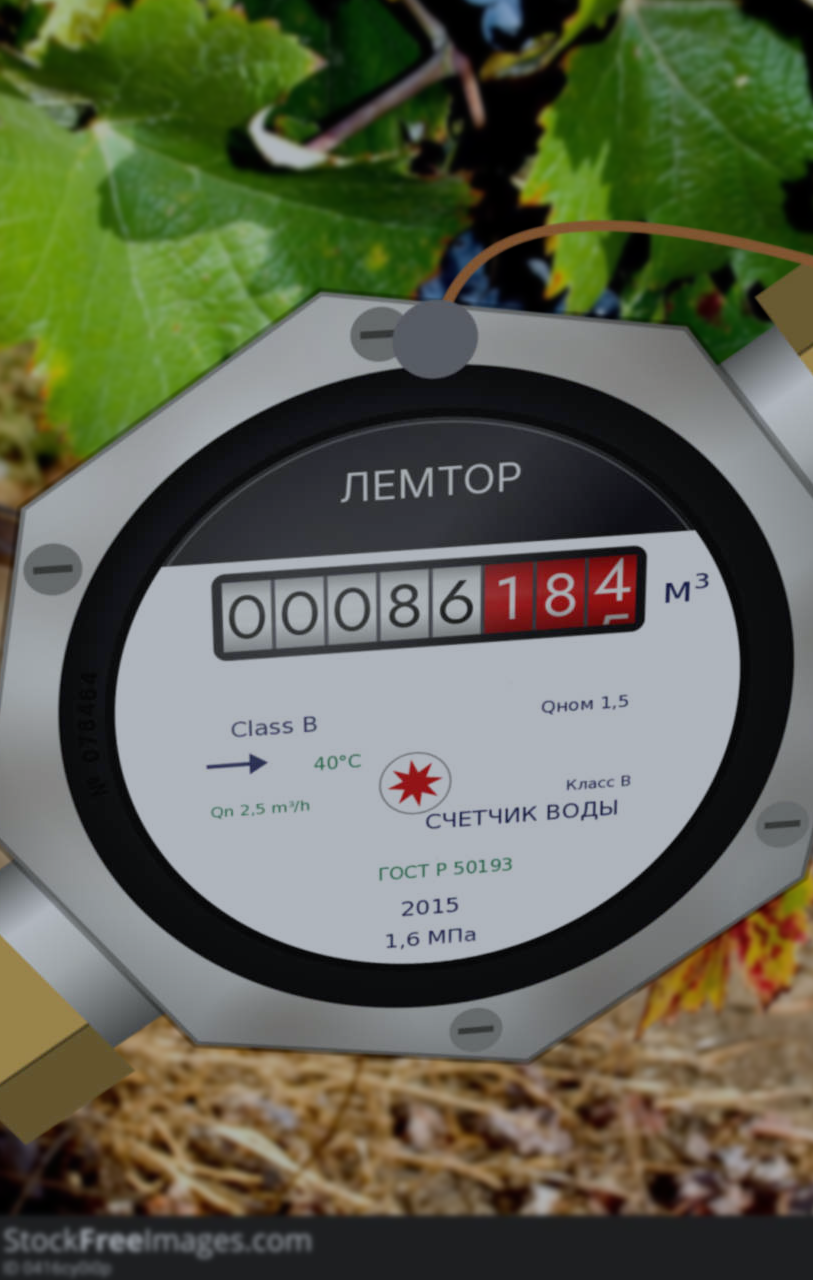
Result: **86.184** m³
